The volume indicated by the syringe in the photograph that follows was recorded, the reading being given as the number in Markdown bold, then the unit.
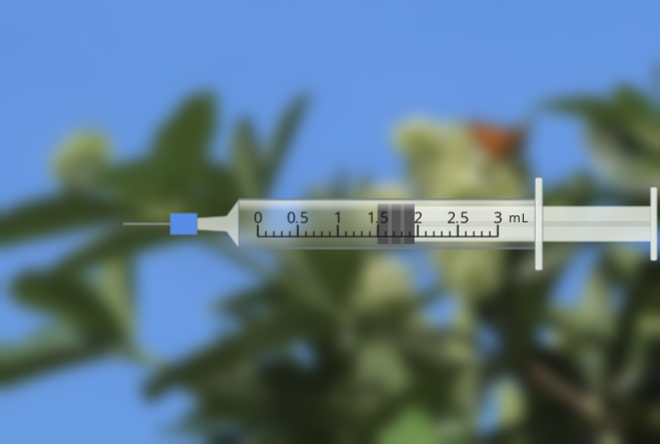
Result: **1.5** mL
